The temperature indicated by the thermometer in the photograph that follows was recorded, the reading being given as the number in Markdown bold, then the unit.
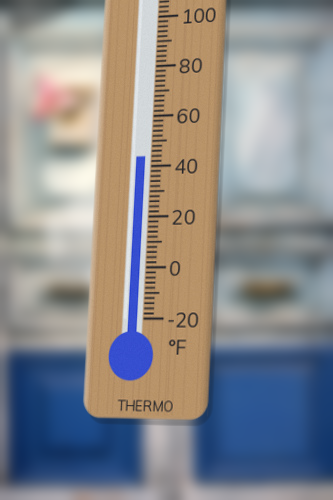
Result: **44** °F
